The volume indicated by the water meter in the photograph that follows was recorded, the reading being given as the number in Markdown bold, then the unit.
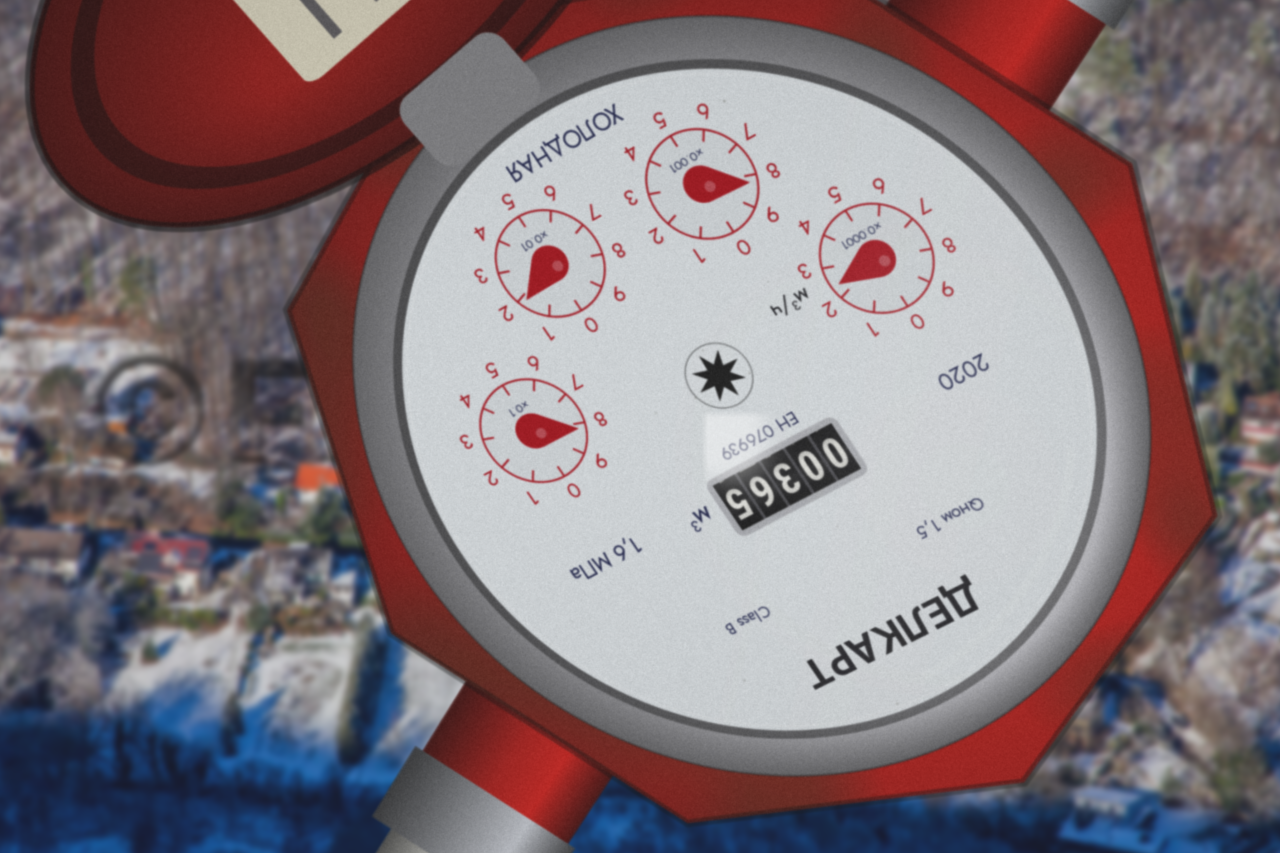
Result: **365.8182** m³
